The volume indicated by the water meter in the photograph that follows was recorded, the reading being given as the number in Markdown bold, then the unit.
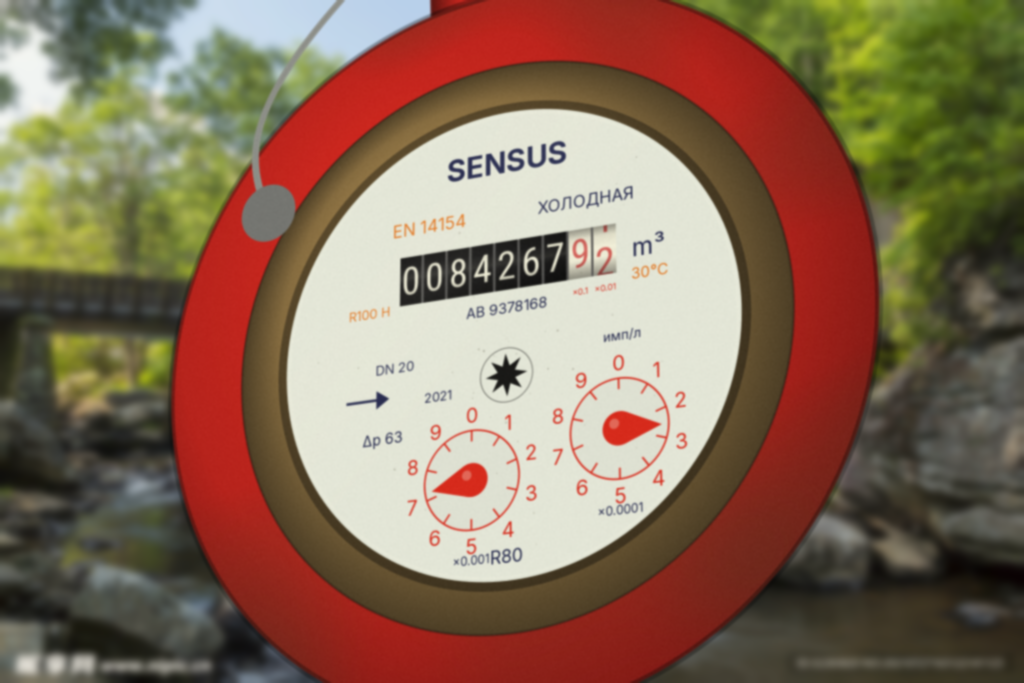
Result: **84267.9172** m³
